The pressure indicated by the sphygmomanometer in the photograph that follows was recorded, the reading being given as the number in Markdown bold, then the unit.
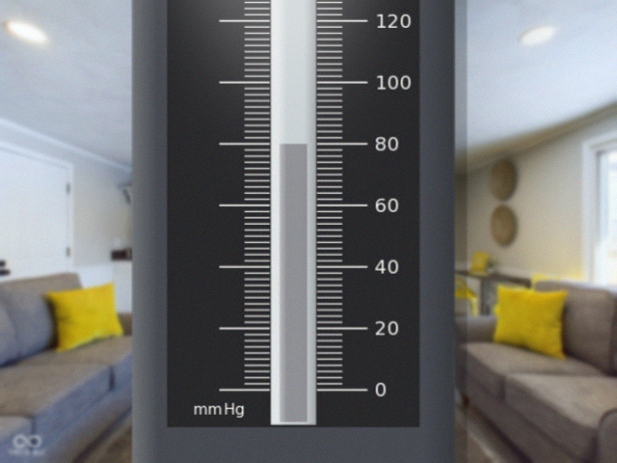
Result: **80** mmHg
